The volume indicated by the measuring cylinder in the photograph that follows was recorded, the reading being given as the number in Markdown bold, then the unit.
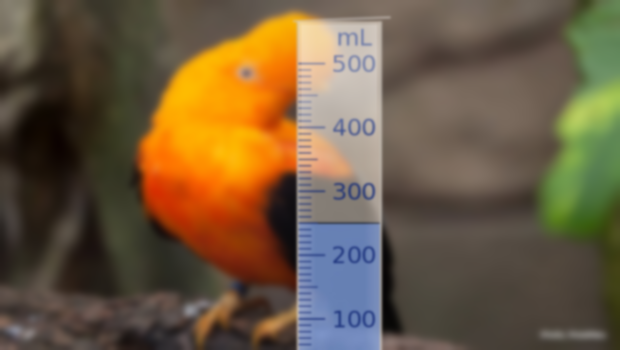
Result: **250** mL
